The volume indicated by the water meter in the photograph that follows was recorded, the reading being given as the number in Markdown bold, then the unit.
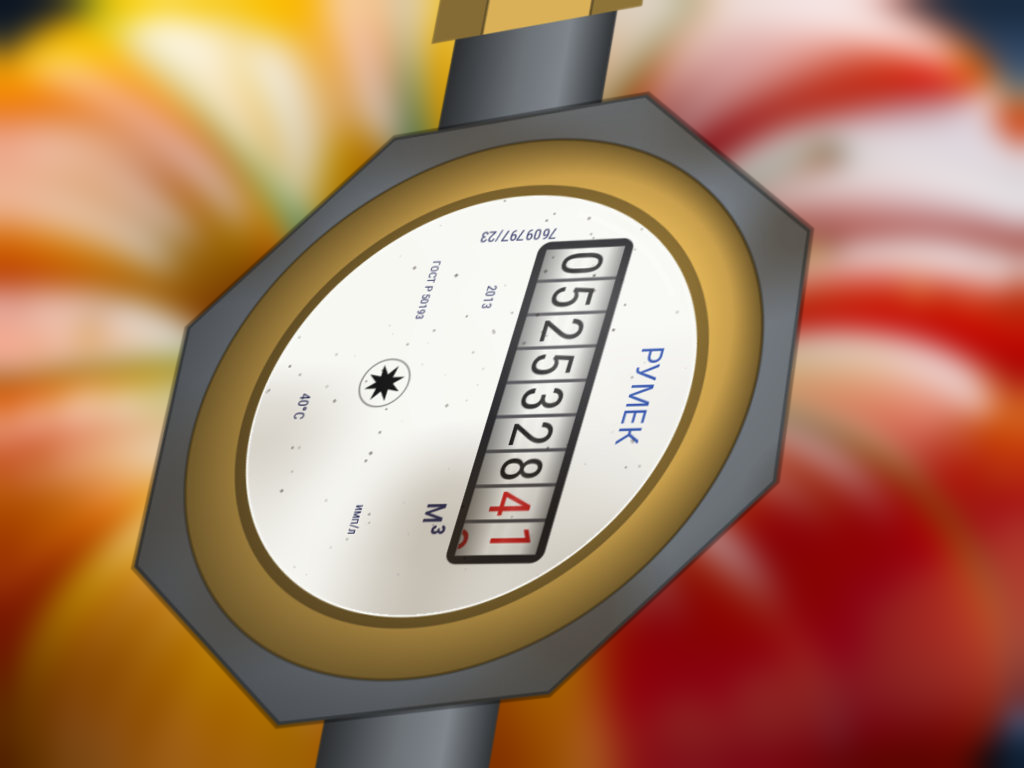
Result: **525328.41** m³
